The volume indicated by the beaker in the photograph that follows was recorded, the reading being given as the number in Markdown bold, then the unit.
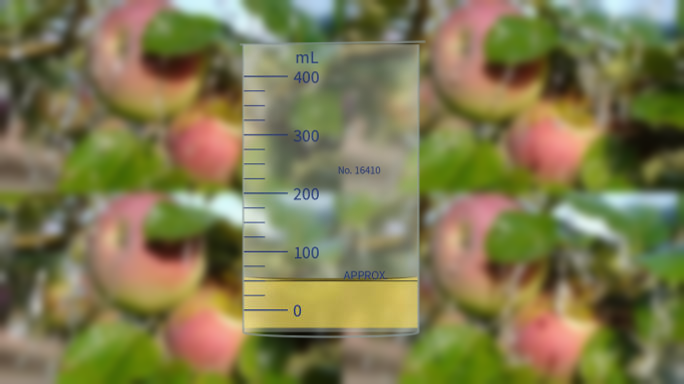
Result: **50** mL
